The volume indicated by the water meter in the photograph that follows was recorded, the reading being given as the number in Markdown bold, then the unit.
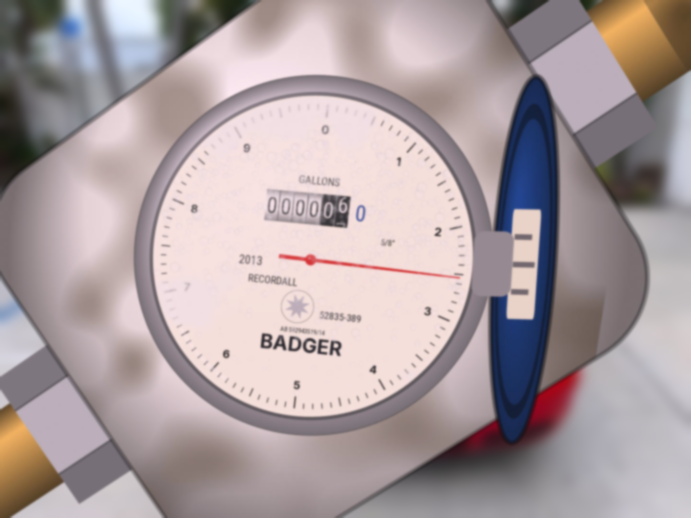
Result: **62.5** gal
